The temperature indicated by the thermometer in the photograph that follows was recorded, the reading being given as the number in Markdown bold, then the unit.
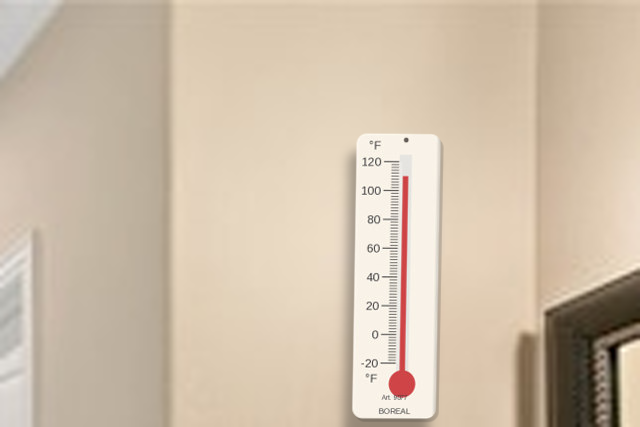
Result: **110** °F
